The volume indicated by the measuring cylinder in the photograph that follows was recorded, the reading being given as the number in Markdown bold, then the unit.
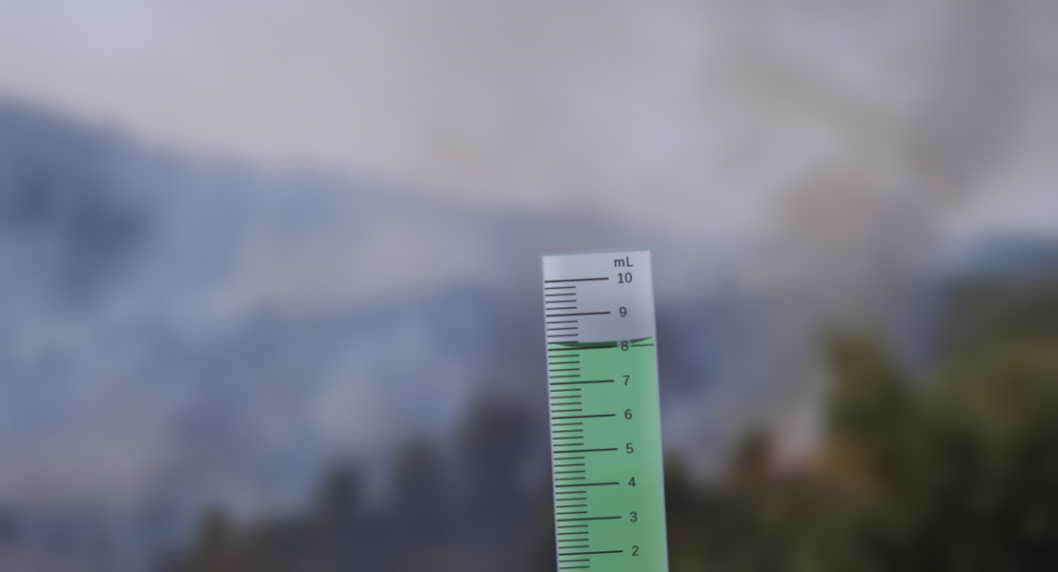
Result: **8** mL
